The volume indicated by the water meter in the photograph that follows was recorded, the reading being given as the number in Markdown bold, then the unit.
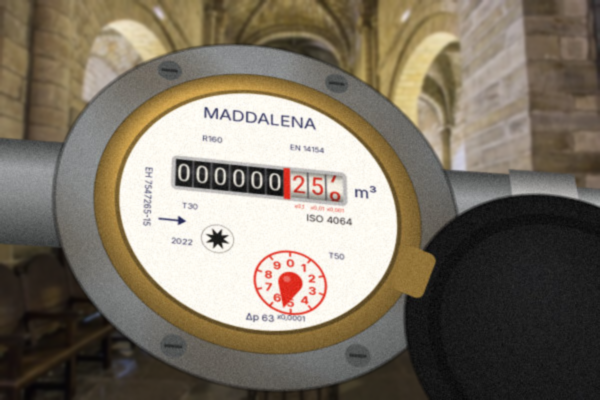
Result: **0.2575** m³
